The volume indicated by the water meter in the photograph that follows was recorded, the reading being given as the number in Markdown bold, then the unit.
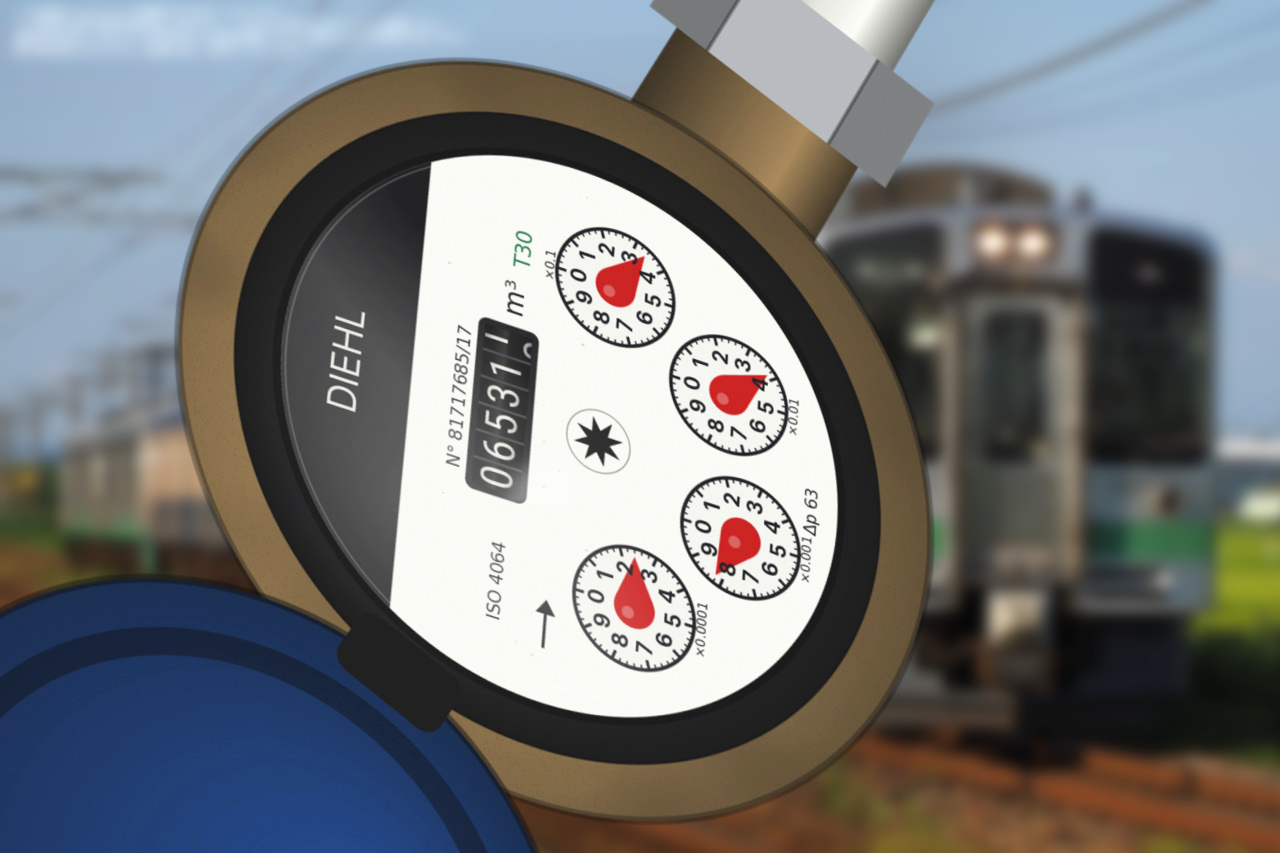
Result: **65311.3382** m³
